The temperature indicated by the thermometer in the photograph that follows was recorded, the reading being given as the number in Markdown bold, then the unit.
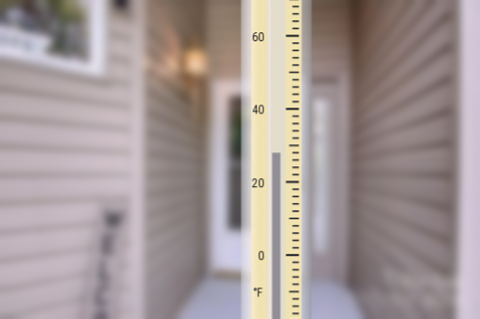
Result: **28** °F
